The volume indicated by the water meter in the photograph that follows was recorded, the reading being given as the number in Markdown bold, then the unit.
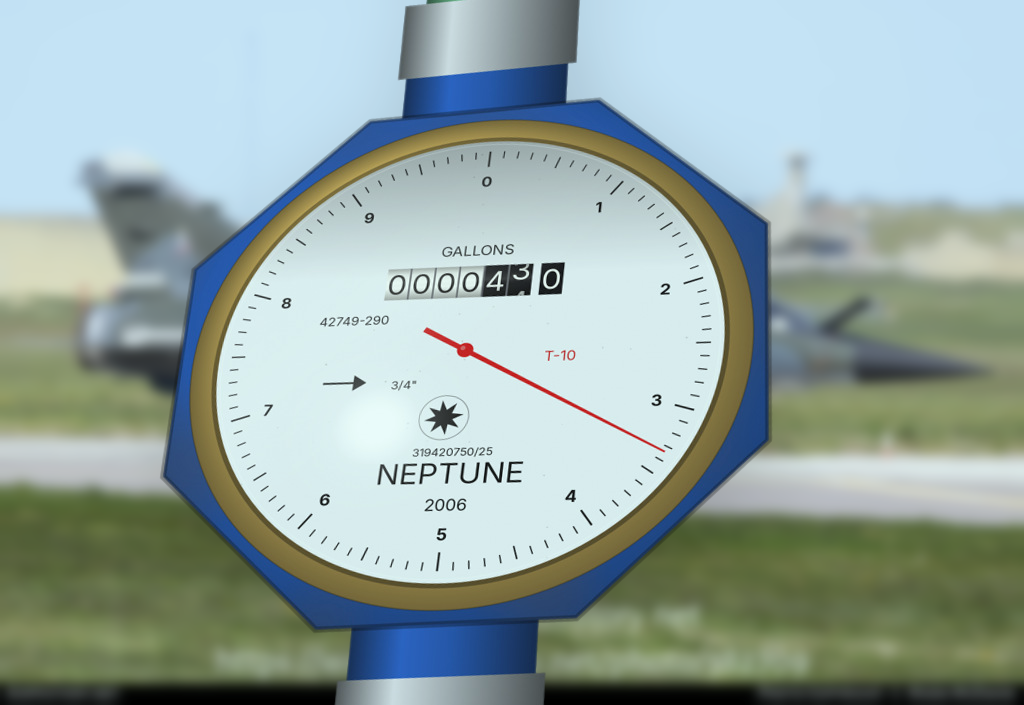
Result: **433.3** gal
